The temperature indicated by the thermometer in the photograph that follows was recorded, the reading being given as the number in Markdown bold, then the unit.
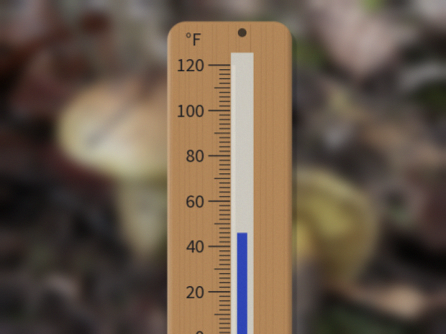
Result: **46** °F
